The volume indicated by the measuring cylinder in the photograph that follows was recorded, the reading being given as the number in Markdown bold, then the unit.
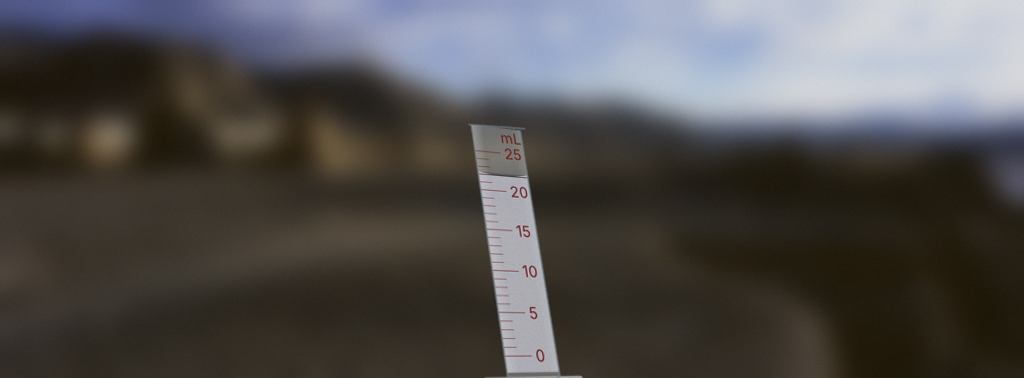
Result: **22** mL
